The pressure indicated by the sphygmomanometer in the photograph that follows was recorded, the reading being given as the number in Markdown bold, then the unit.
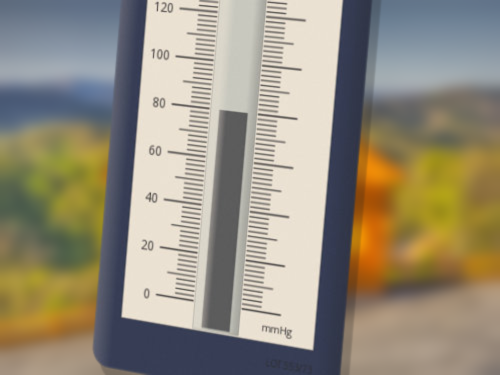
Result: **80** mmHg
